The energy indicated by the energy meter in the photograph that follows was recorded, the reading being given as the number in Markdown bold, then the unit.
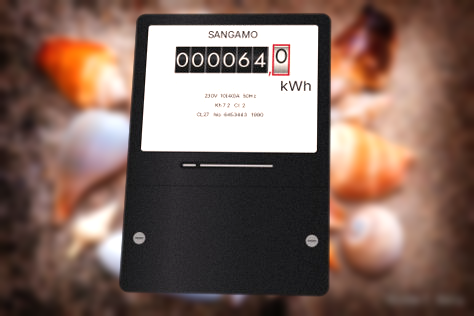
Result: **64.0** kWh
